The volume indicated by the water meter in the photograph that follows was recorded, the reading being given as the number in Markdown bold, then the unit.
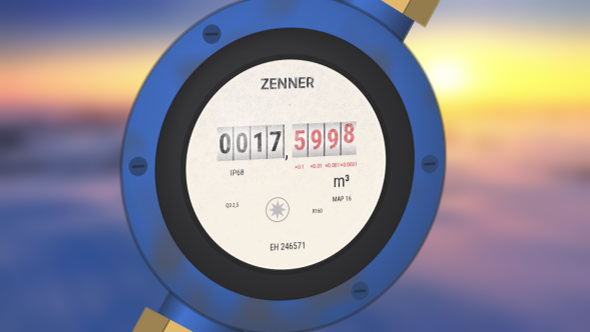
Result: **17.5998** m³
